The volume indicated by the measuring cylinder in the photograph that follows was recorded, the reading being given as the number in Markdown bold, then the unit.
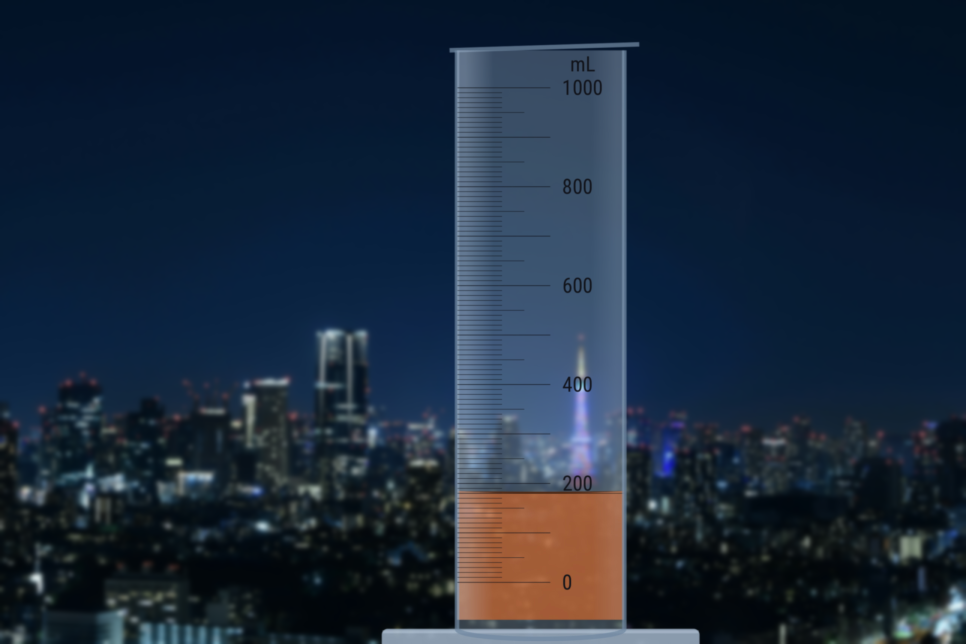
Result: **180** mL
